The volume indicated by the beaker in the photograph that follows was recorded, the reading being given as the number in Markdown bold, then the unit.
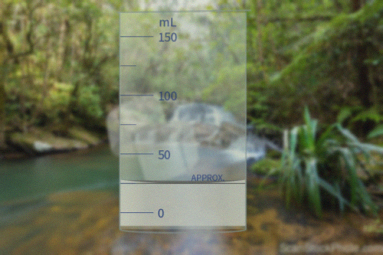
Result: **25** mL
